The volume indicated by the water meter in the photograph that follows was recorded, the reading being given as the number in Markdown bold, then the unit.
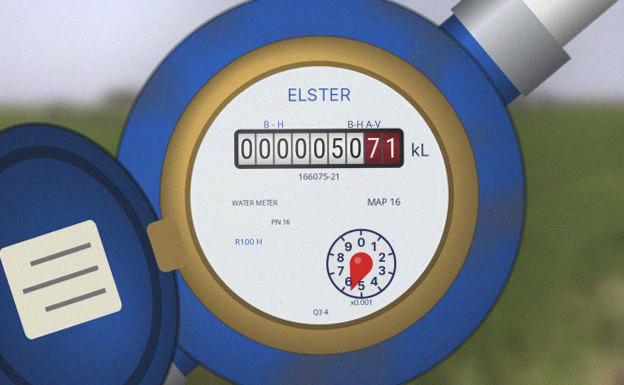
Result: **50.715** kL
